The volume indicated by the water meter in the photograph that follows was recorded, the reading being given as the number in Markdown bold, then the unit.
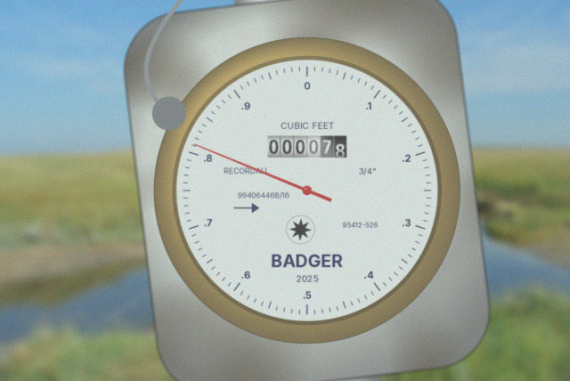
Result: **77.81** ft³
